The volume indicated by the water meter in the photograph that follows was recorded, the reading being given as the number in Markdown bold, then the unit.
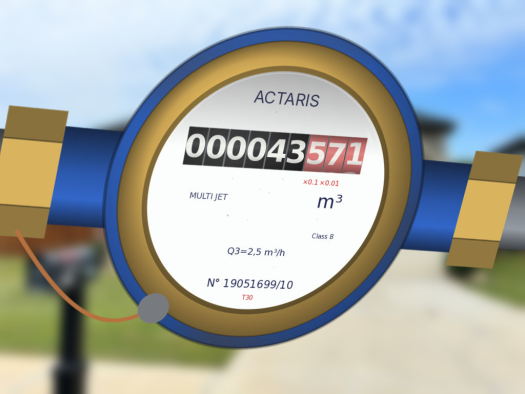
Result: **43.571** m³
